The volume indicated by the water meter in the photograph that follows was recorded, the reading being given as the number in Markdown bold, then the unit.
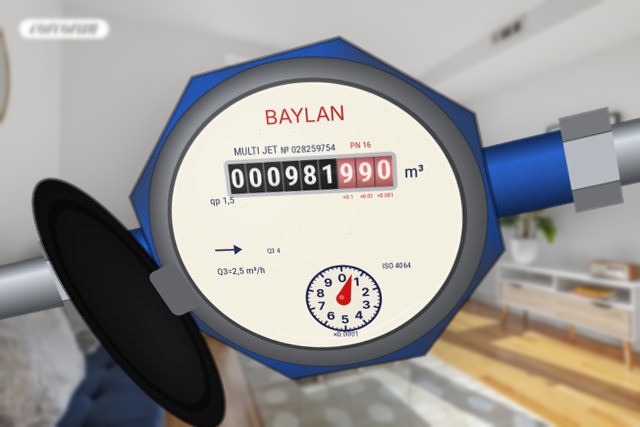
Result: **981.9900** m³
